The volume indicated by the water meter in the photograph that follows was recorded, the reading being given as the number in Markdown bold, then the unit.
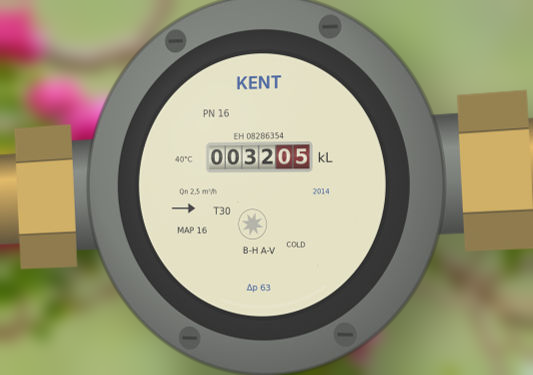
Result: **32.05** kL
